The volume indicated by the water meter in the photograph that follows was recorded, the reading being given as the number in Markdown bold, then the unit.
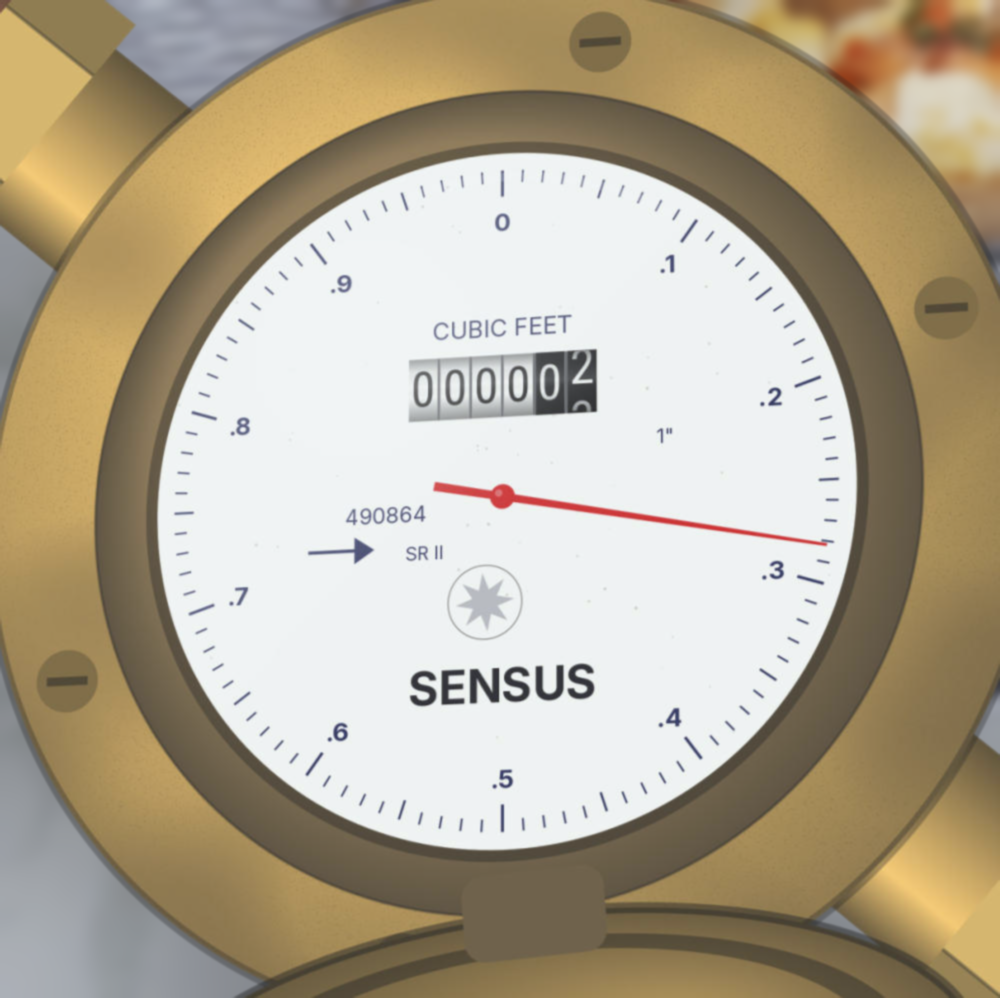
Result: **2.28** ft³
